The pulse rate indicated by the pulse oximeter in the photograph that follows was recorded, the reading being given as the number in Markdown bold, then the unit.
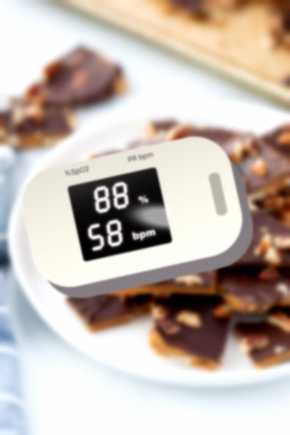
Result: **58** bpm
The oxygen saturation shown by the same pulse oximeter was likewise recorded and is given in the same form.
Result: **88** %
